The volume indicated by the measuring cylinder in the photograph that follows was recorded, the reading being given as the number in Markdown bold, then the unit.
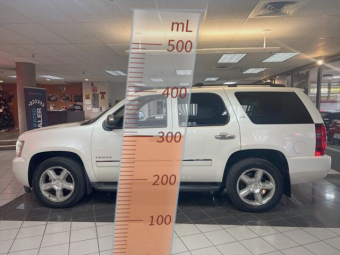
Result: **300** mL
